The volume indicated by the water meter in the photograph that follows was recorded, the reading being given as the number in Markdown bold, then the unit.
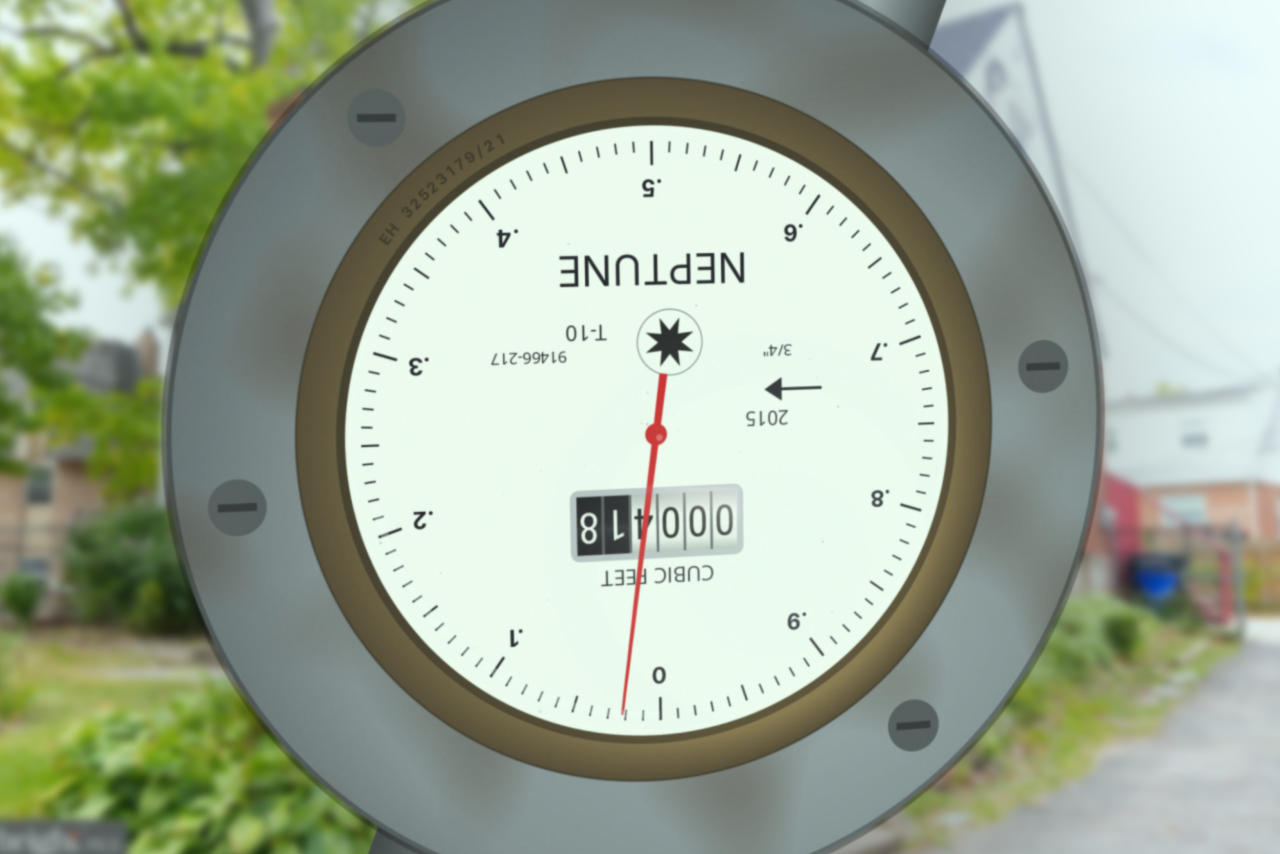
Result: **418.02** ft³
